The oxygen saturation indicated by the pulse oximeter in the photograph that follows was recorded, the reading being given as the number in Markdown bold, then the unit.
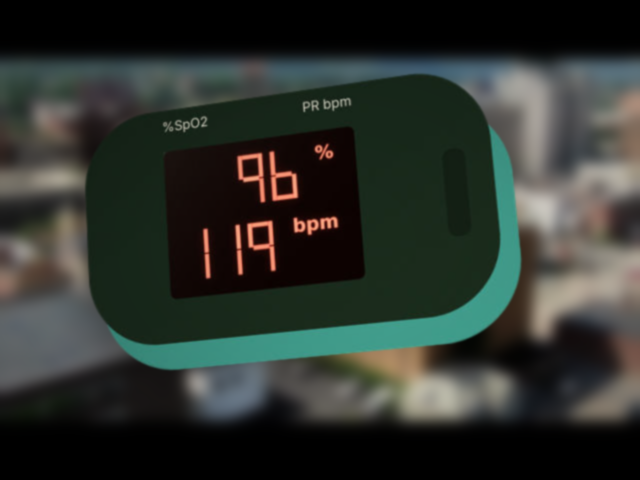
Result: **96** %
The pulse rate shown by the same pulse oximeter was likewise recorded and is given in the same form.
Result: **119** bpm
